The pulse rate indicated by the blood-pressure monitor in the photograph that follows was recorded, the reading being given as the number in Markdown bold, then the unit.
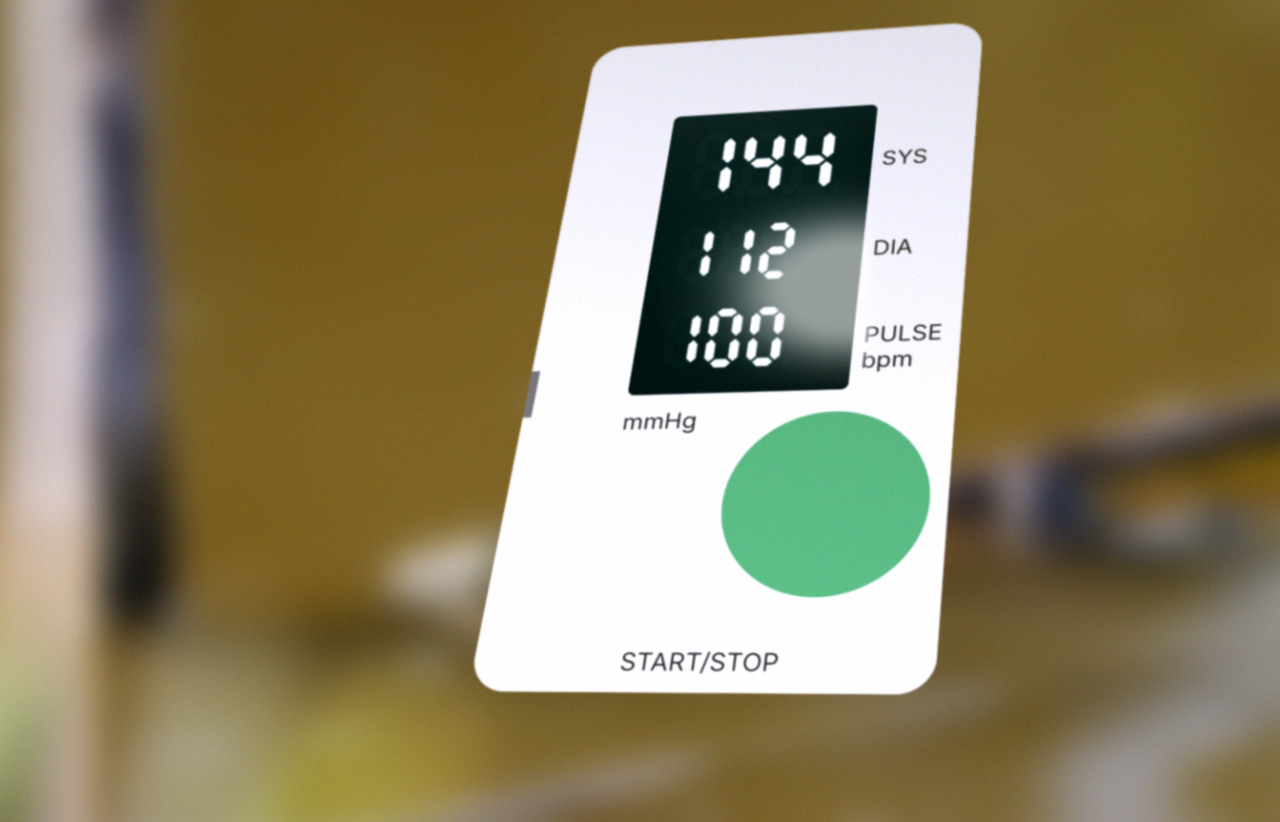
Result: **100** bpm
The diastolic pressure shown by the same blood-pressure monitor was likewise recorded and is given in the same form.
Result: **112** mmHg
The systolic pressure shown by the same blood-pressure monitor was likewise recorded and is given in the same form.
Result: **144** mmHg
